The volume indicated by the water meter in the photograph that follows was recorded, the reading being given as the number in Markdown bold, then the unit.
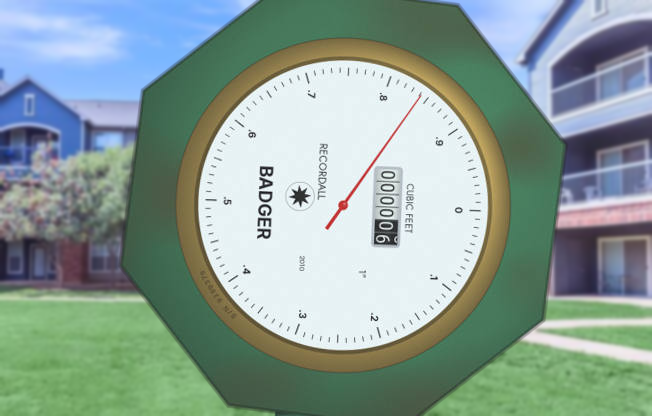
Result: **5.84** ft³
